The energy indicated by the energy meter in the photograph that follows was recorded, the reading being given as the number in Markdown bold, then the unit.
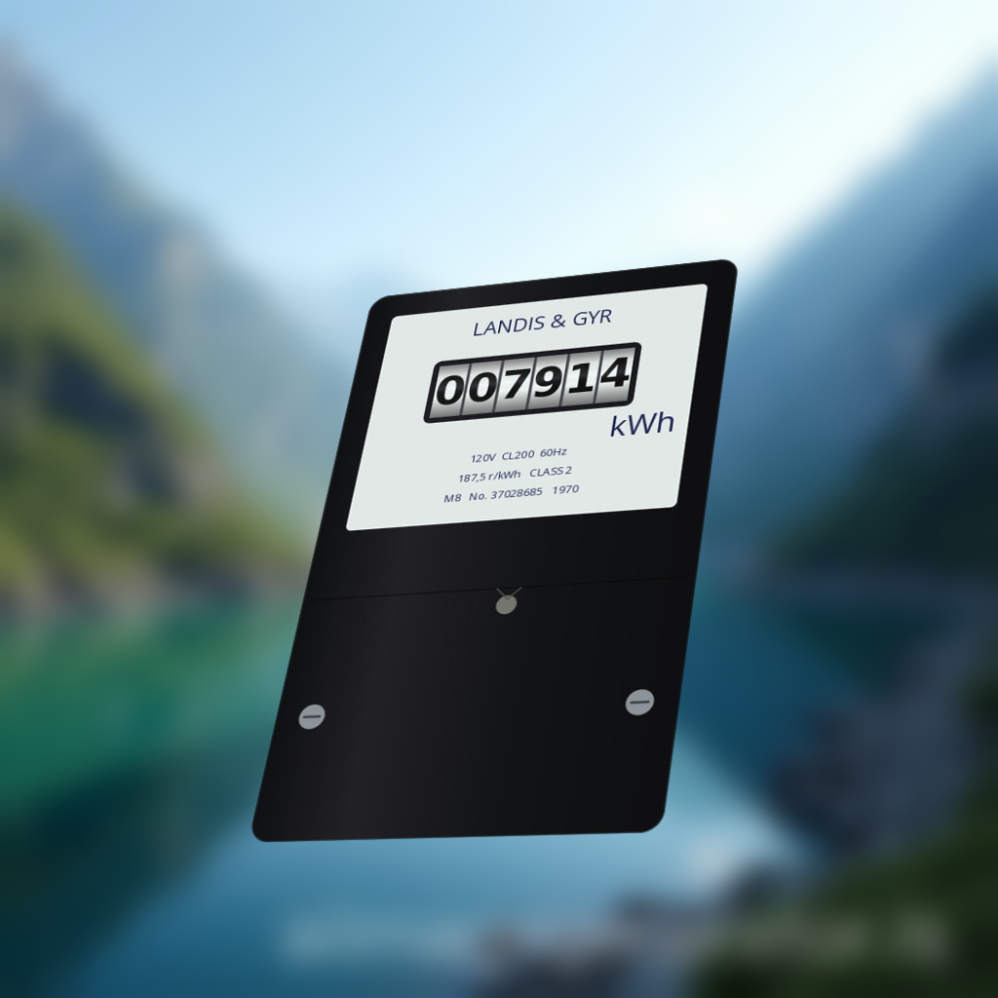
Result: **7914** kWh
